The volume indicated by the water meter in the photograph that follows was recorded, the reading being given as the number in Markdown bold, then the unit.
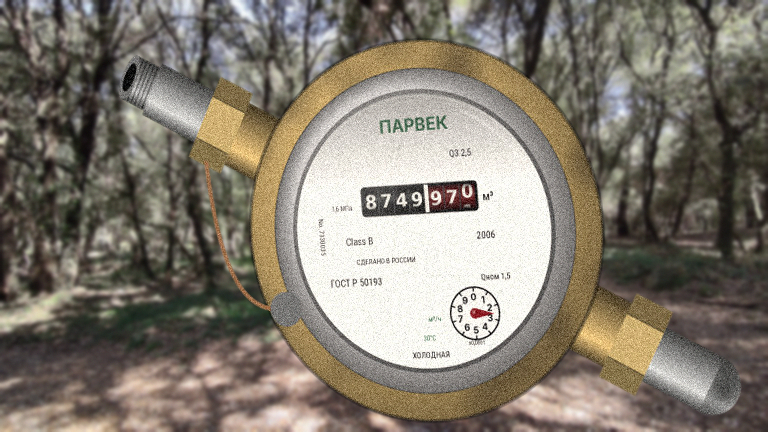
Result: **8749.9702** m³
